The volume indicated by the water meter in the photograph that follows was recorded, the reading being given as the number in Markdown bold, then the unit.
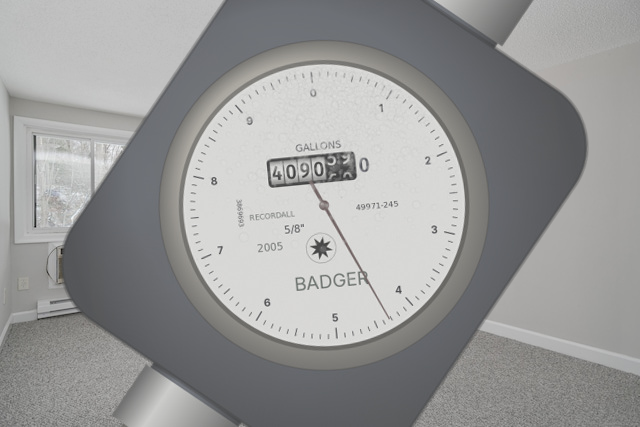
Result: **4090594.3** gal
